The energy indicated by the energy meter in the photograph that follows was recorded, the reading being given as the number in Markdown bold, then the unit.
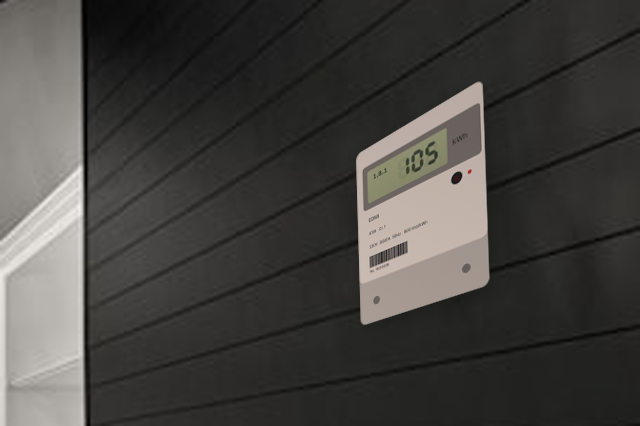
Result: **105** kWh
